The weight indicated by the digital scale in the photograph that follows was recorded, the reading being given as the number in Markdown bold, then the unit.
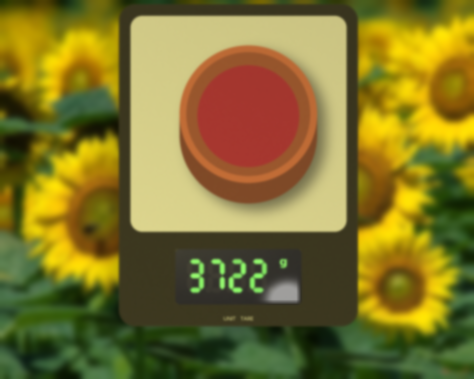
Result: **3722** g
